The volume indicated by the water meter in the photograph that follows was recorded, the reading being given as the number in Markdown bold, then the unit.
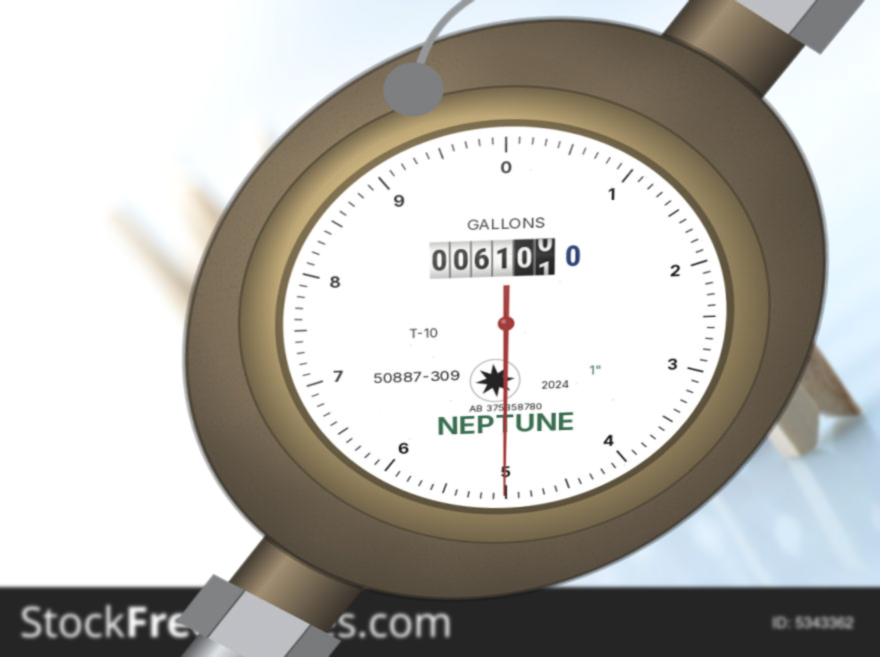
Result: **61005.0** gal
